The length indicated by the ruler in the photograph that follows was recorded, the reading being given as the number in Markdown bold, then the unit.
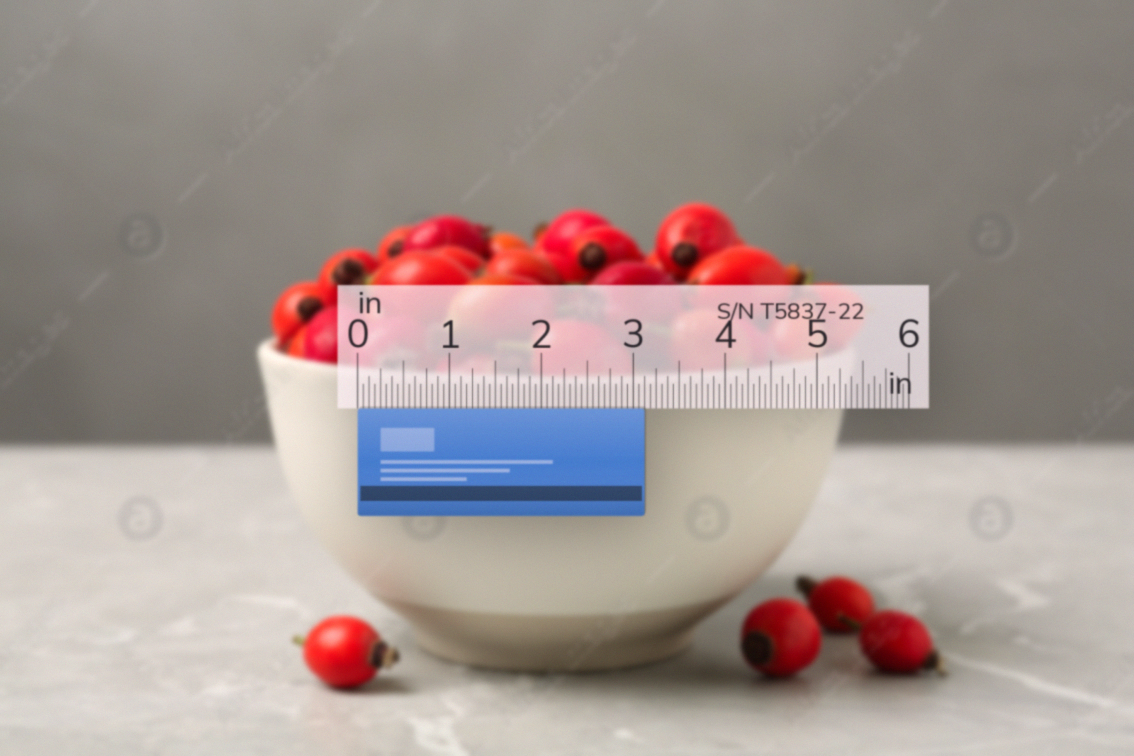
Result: **3.125** in
